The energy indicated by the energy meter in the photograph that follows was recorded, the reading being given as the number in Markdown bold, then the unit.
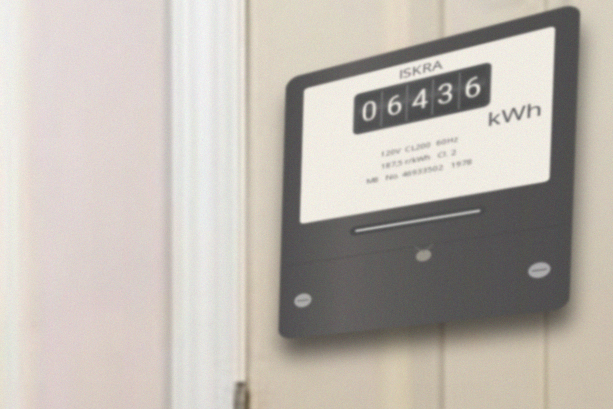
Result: **6436** kWh
